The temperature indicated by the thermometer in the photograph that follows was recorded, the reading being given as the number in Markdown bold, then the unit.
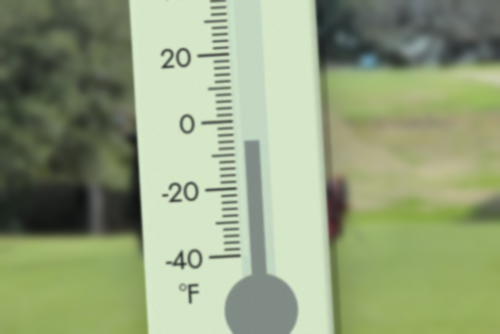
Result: **-6** °F
